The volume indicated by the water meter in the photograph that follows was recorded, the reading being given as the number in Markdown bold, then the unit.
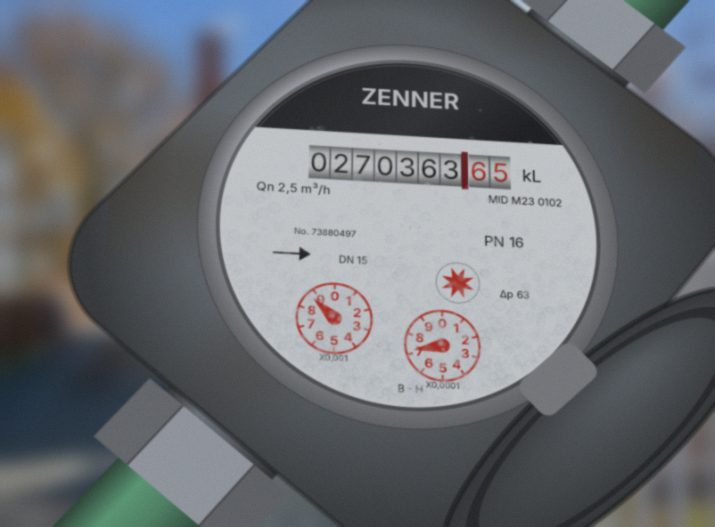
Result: **270363.6587** kL
